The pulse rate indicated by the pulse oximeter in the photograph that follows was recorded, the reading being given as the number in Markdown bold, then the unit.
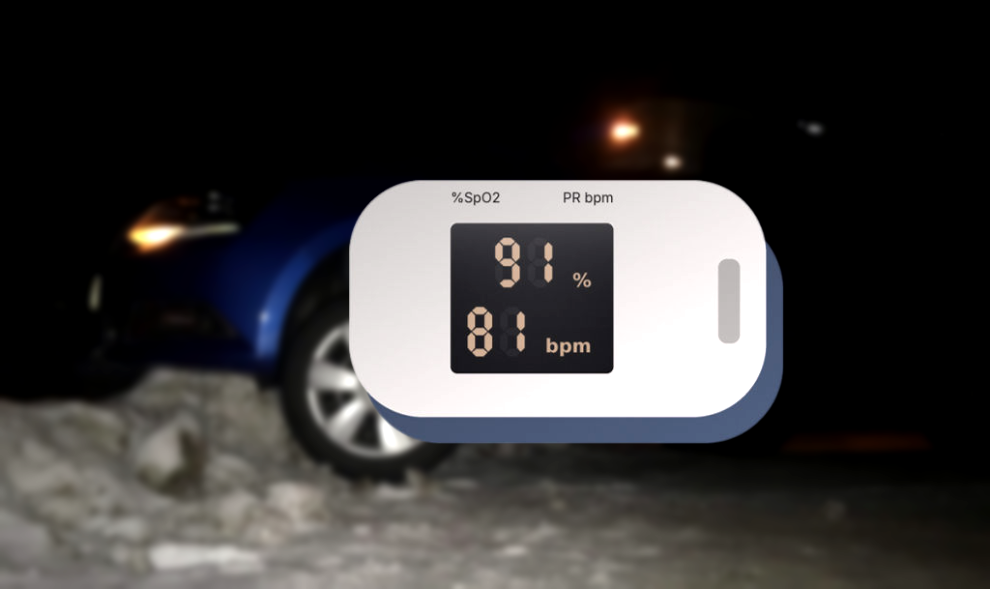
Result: **81** bpm
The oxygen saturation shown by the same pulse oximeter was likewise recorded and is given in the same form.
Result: **91** %
